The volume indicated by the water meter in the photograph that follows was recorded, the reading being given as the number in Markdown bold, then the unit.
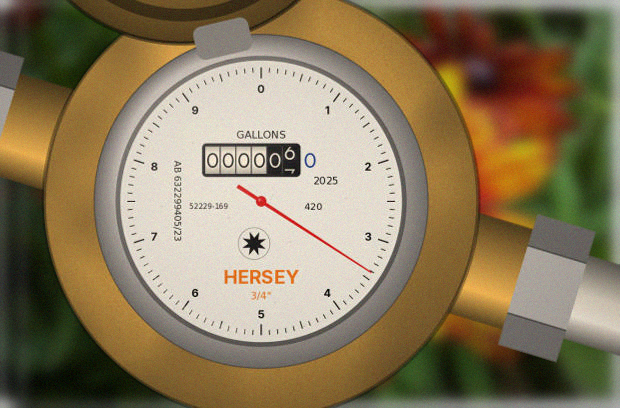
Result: **63.4** gal
